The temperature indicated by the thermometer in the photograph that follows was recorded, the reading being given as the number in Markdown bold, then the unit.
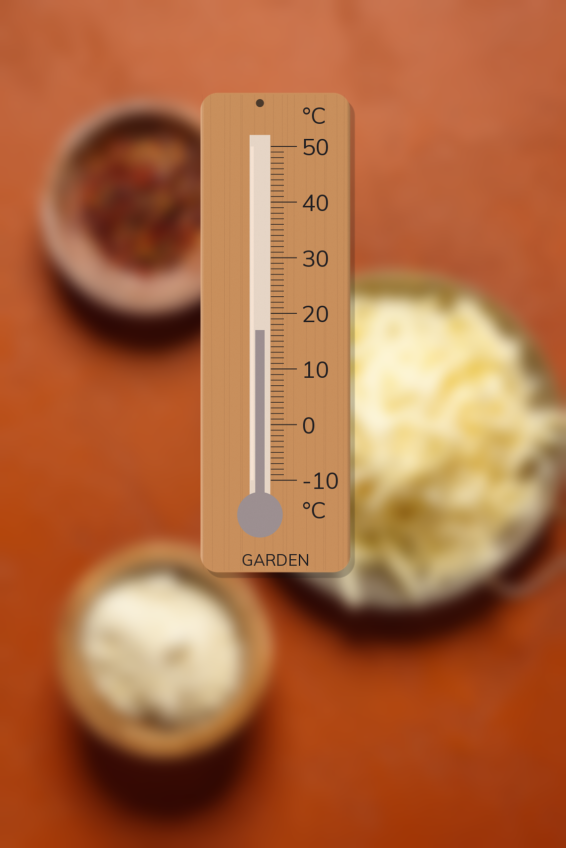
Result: **17** °C
